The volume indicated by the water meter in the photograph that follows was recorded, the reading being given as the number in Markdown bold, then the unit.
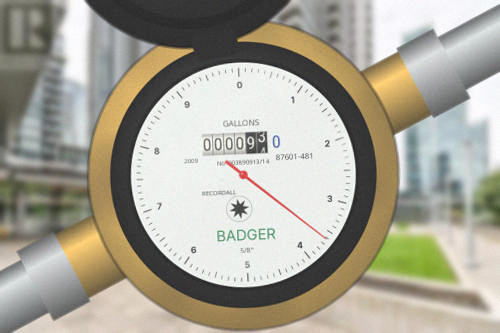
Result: **933.6** gal
